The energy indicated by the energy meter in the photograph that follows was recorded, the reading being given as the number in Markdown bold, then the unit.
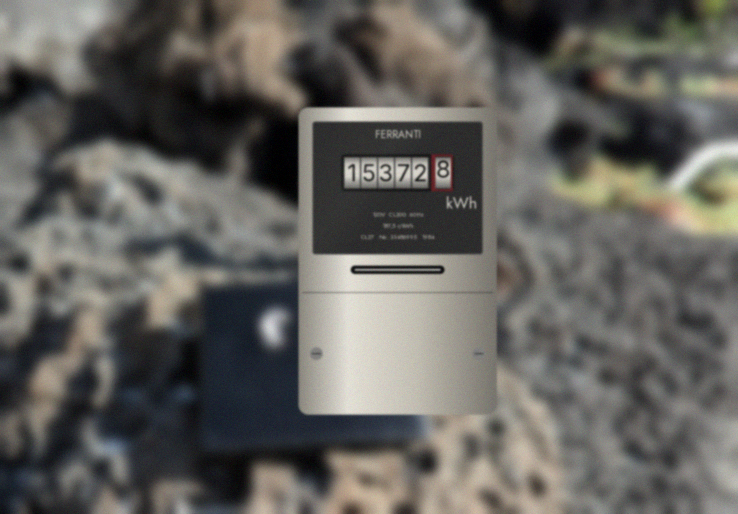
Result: **15372.8** kWh
